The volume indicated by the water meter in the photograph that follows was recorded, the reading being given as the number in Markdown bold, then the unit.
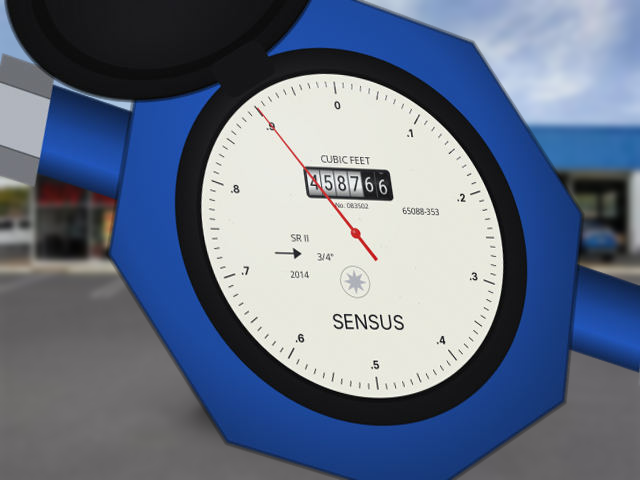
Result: **458765.90** ft³
